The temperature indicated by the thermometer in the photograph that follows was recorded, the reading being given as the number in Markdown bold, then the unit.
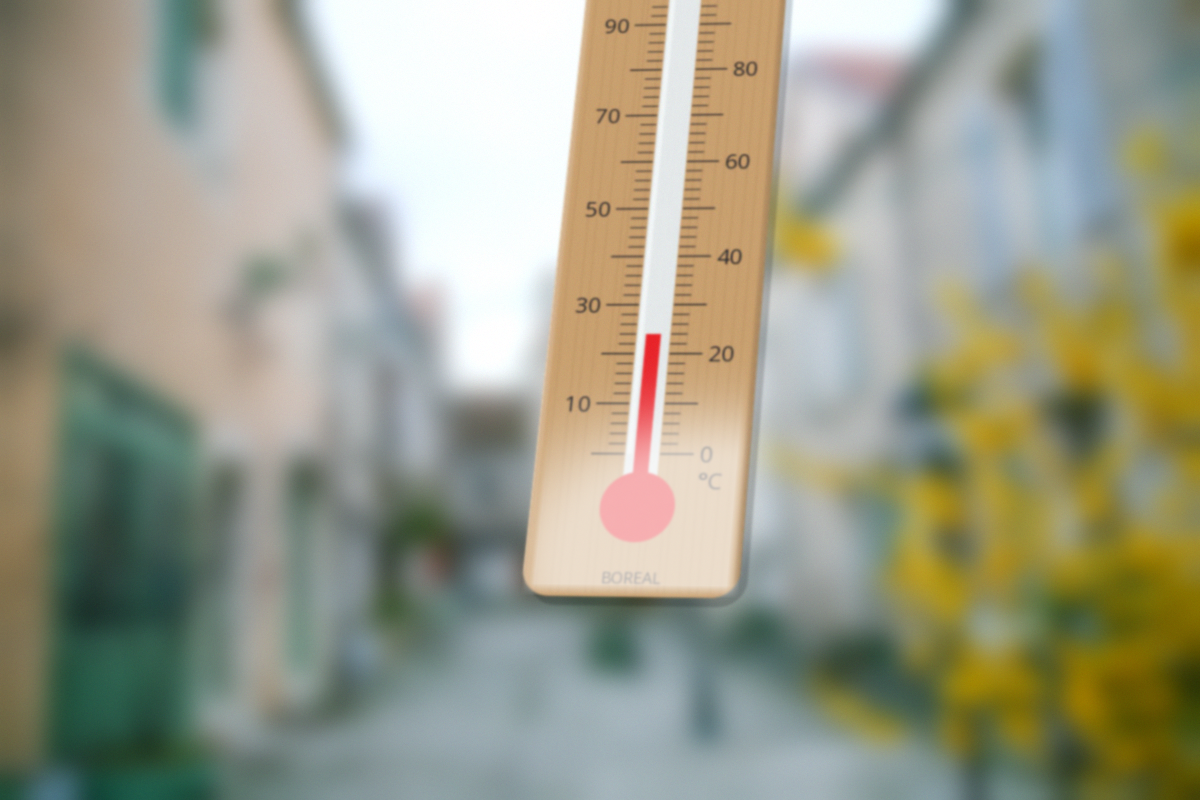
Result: **24** °C
